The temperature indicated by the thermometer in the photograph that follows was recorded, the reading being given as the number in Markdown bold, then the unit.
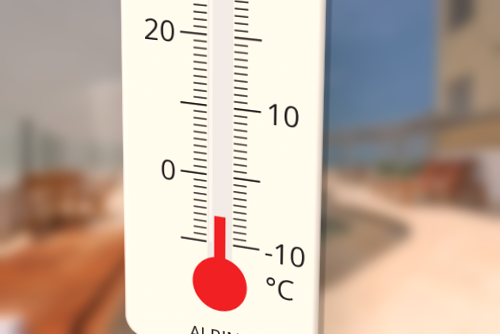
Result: **-6** °C
